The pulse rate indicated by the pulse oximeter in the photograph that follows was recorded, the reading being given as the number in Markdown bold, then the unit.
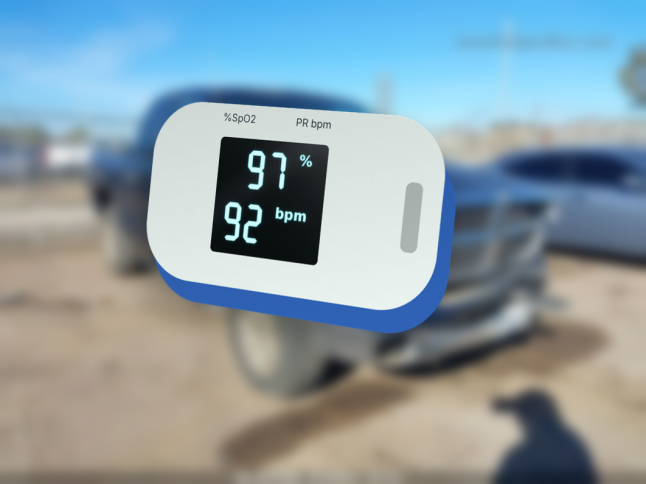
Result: **92** bpm
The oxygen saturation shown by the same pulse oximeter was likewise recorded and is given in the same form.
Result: **97** %
